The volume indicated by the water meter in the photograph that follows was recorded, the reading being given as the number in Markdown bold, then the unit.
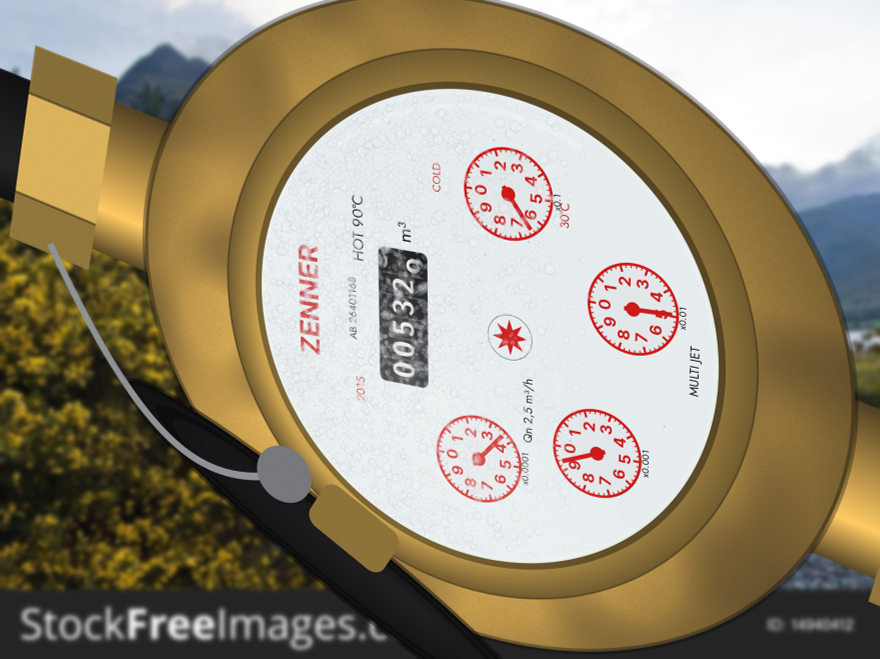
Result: **5328.6493** m³
